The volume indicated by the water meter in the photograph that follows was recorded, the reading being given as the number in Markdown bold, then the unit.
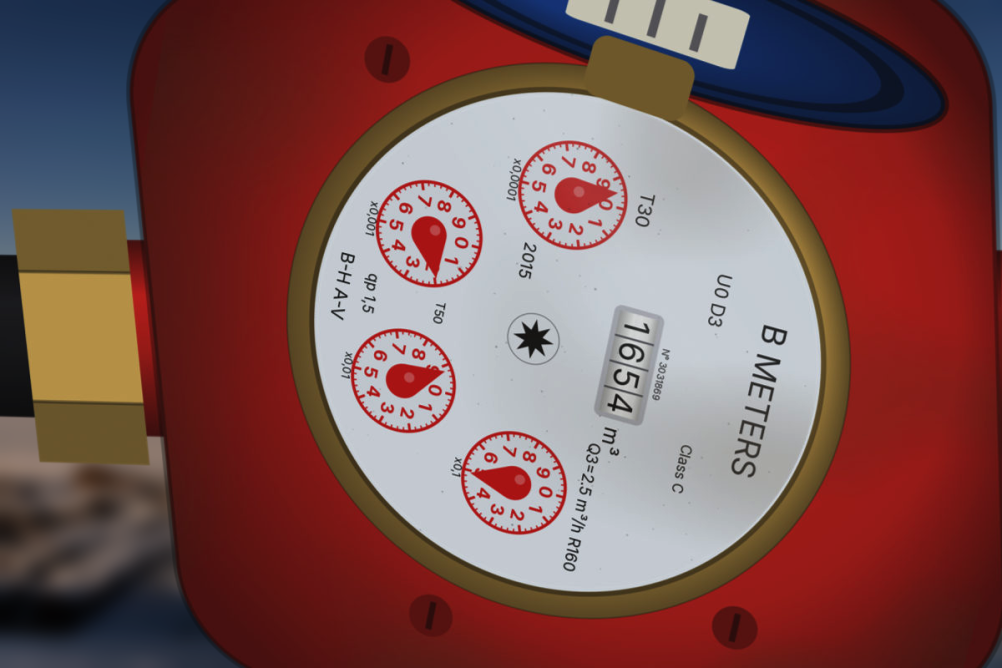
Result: **1654.4919** m³
